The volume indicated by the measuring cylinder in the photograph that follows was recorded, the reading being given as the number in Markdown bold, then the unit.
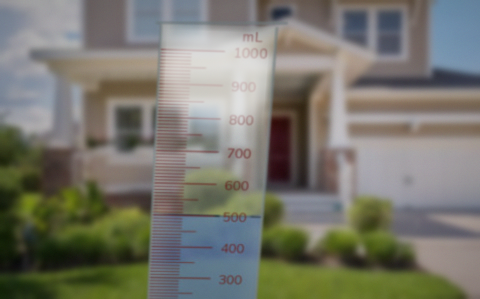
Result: **500** mL
